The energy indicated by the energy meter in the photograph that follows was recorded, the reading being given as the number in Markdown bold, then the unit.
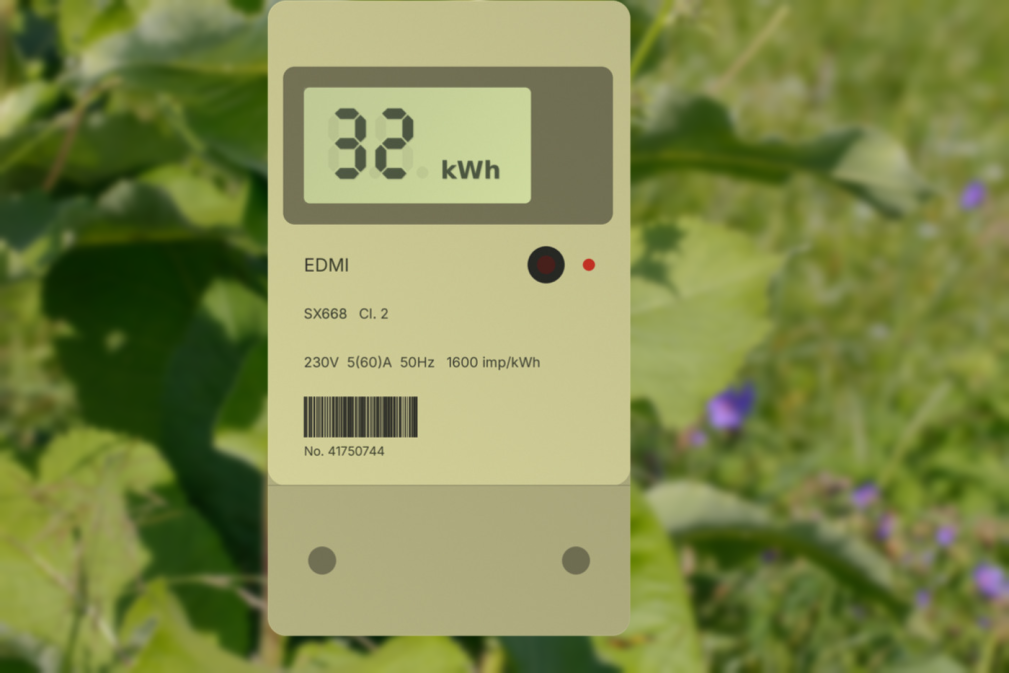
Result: **32** kWh
